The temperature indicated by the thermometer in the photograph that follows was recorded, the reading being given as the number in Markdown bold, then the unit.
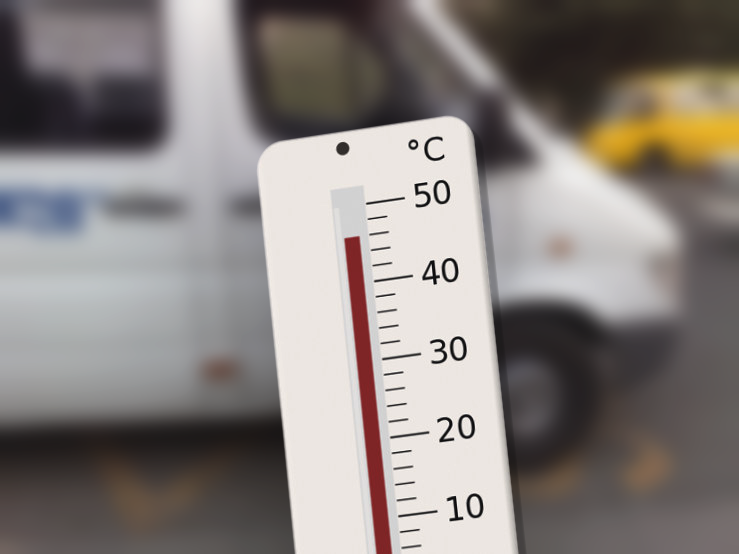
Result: **46** °C
